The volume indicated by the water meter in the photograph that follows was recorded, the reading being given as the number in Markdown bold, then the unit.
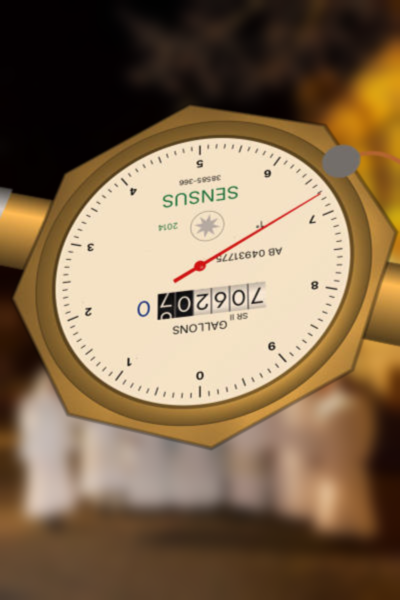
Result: **7062066.7** gal
